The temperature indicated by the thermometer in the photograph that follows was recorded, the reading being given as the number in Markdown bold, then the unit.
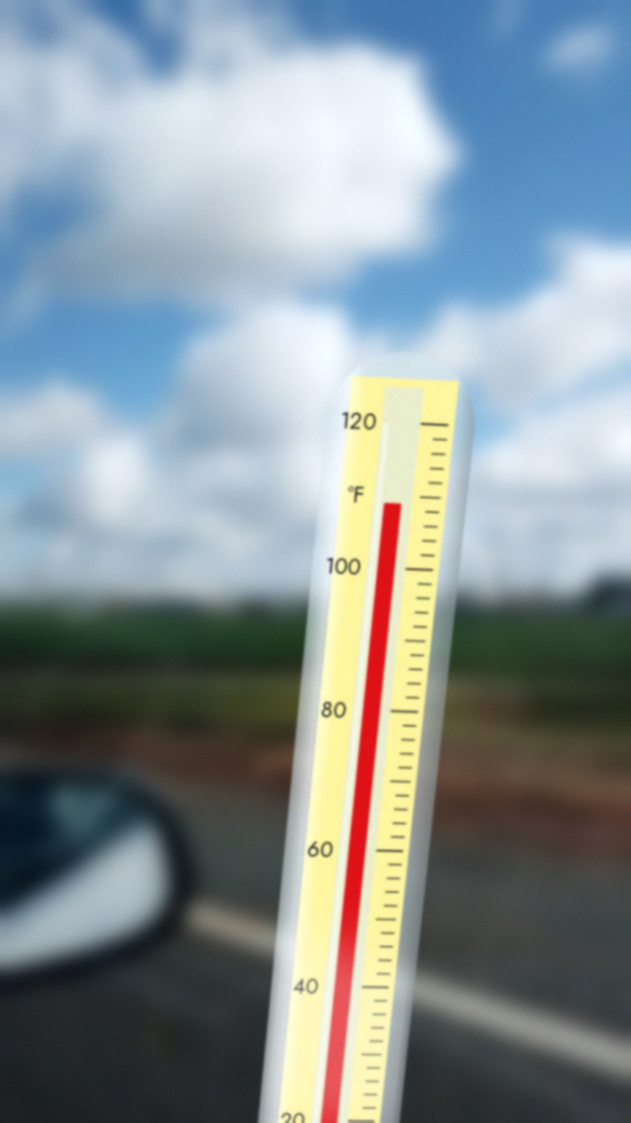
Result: **109** °F
